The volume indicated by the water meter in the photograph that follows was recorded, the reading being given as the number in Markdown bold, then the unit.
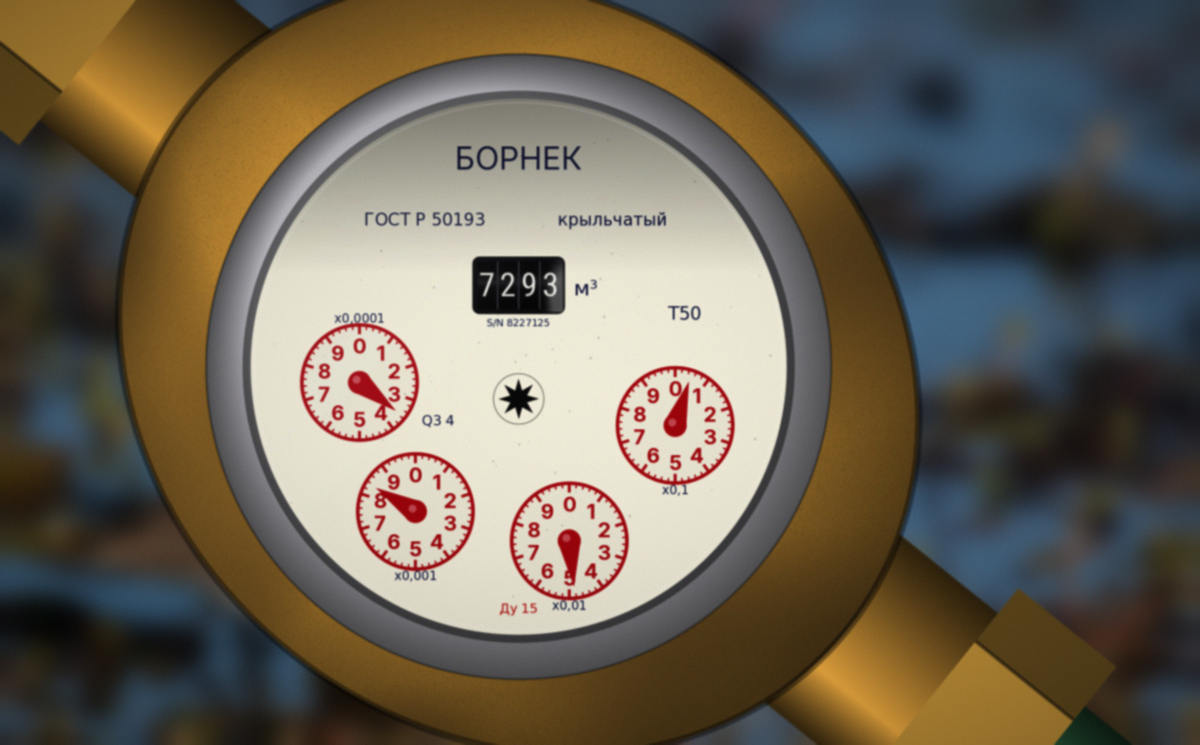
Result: **7293.0483** m³
